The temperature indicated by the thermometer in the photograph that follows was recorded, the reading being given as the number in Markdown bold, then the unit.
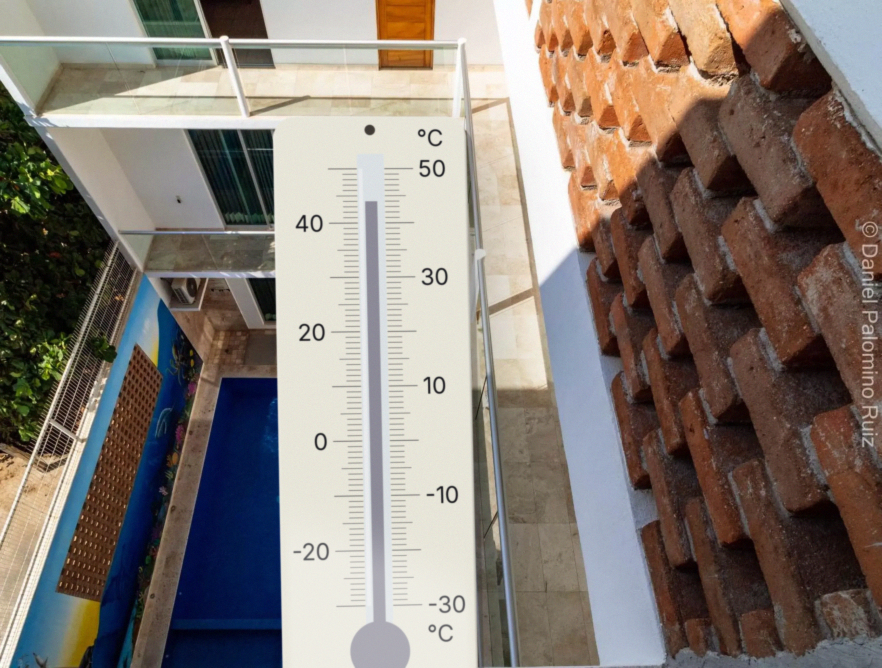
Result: **44** °C
